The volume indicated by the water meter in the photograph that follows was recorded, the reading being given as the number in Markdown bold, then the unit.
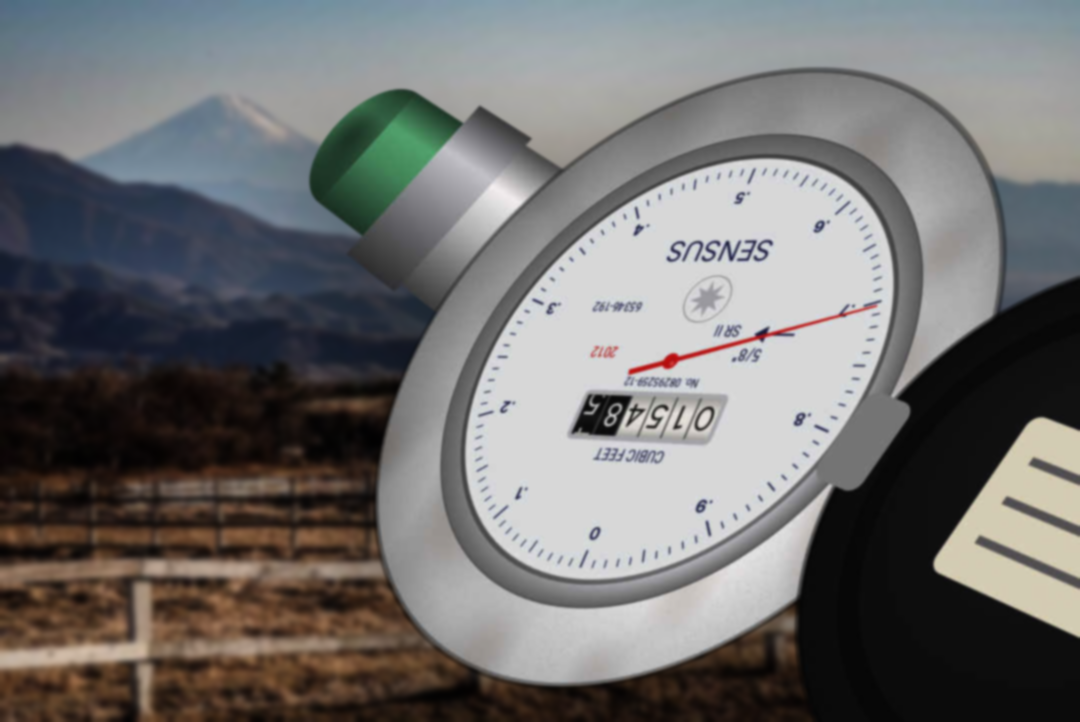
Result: **15484.70** ft³
